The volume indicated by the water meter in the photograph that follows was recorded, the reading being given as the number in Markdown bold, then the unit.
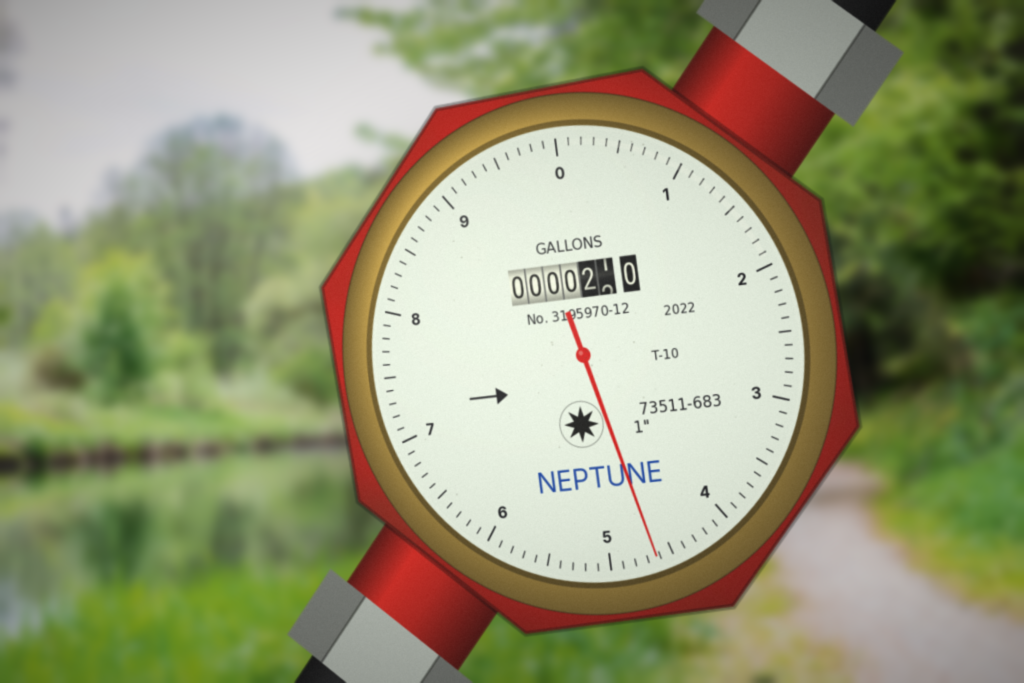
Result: **214.6** gal
